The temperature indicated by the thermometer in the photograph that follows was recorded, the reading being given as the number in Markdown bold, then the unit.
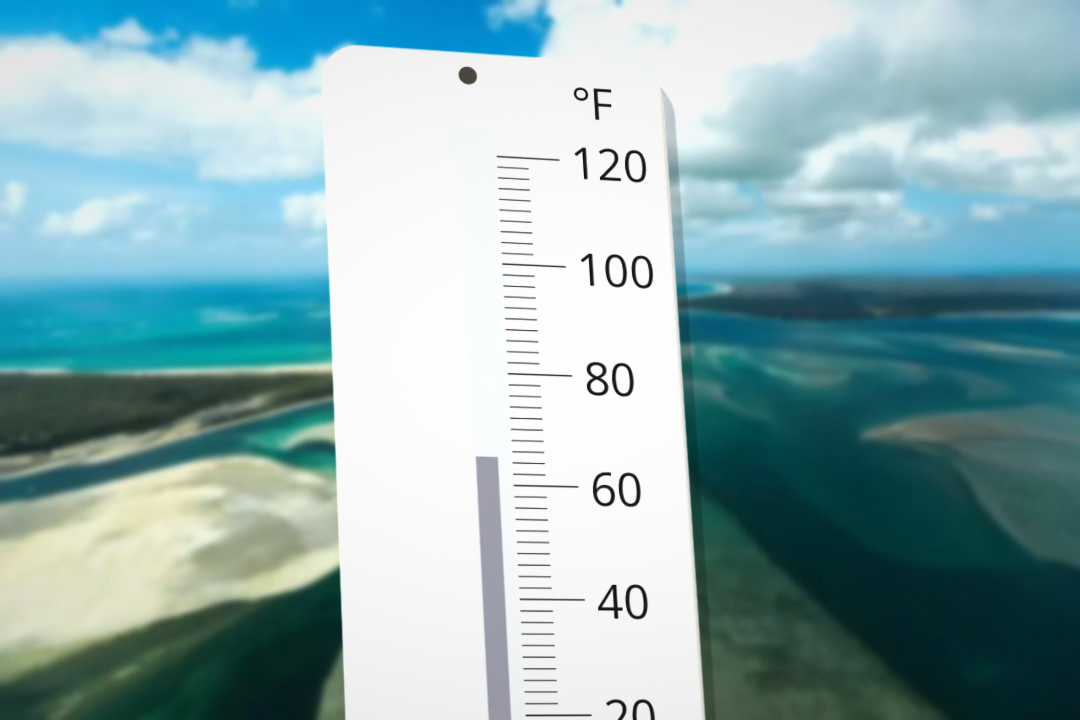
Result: **65** °F
